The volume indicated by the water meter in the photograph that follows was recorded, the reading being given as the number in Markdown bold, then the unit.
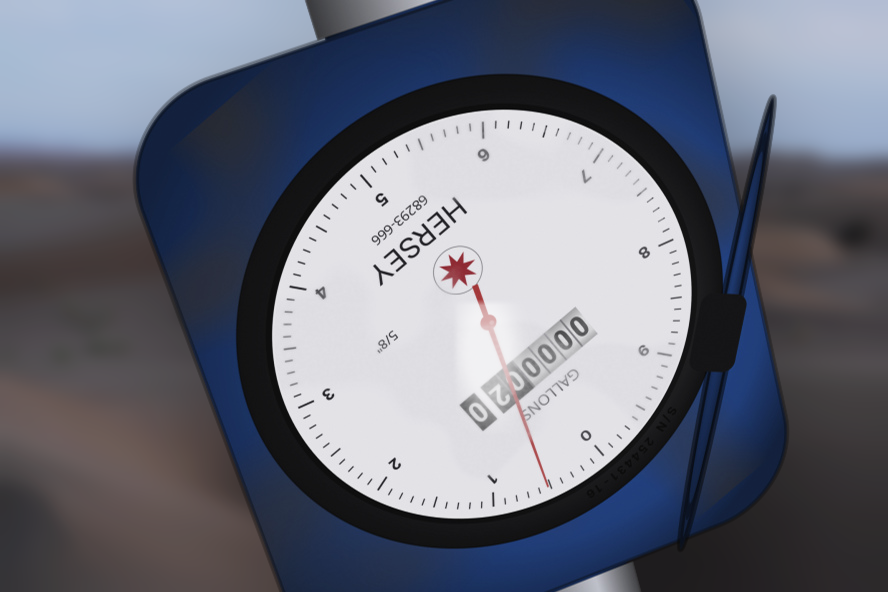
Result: **20.5** gal
